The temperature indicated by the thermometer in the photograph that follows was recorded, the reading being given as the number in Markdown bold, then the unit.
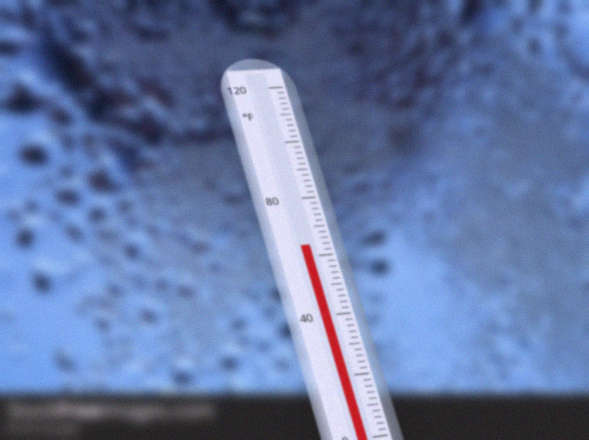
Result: **64** °F
